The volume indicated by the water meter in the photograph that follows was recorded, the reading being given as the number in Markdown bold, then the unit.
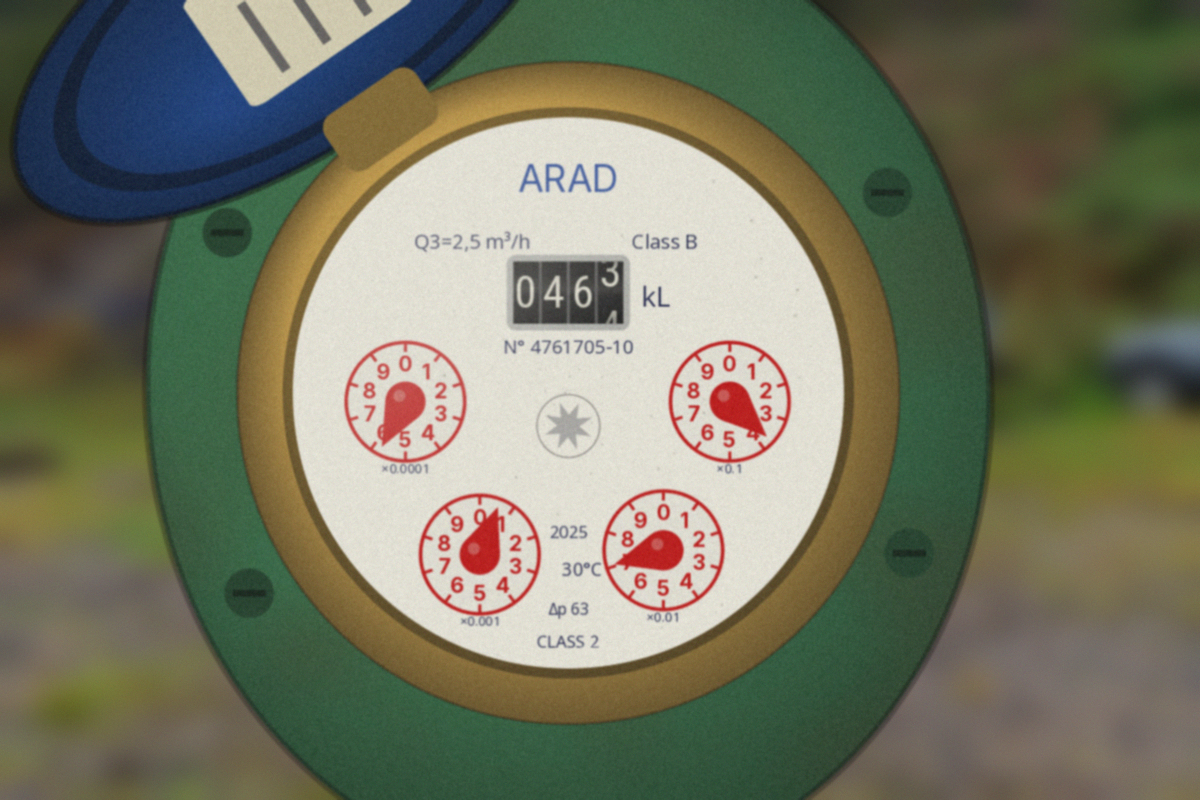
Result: **463.3705** kL
